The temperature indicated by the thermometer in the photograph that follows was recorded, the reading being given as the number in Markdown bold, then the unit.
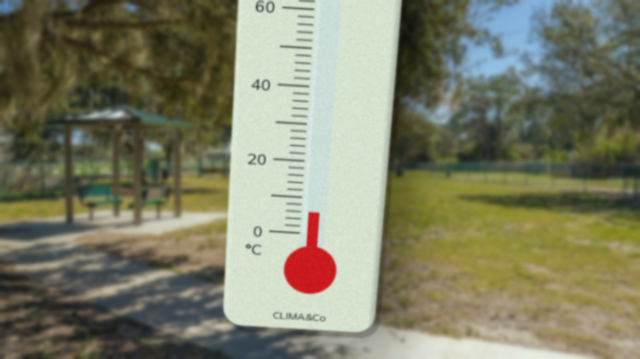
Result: **6** °C
